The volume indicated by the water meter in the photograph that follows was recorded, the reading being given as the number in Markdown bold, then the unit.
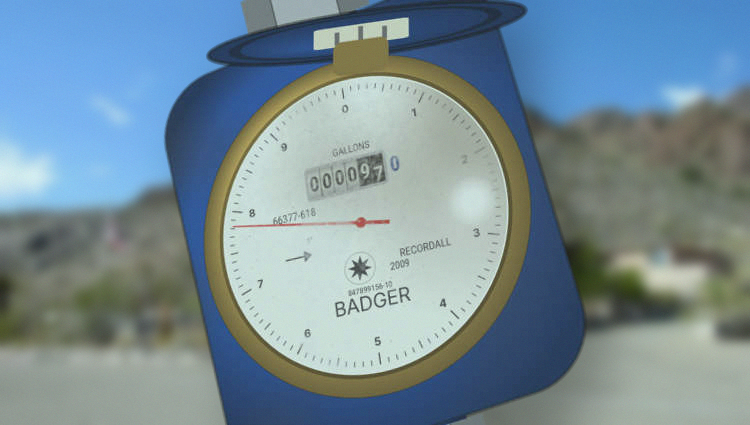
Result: **967.8** gal
